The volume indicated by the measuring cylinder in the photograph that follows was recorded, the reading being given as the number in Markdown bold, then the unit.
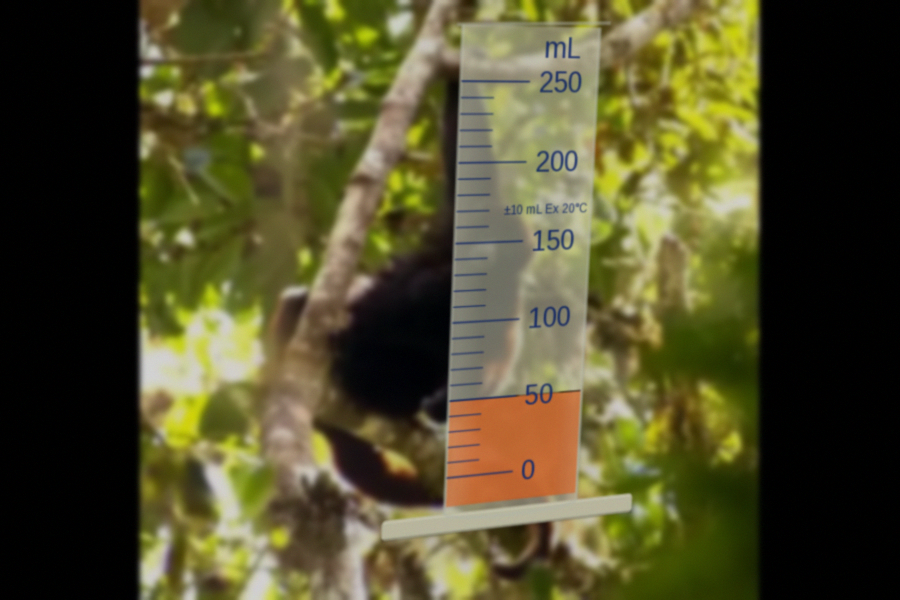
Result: **50** mL
